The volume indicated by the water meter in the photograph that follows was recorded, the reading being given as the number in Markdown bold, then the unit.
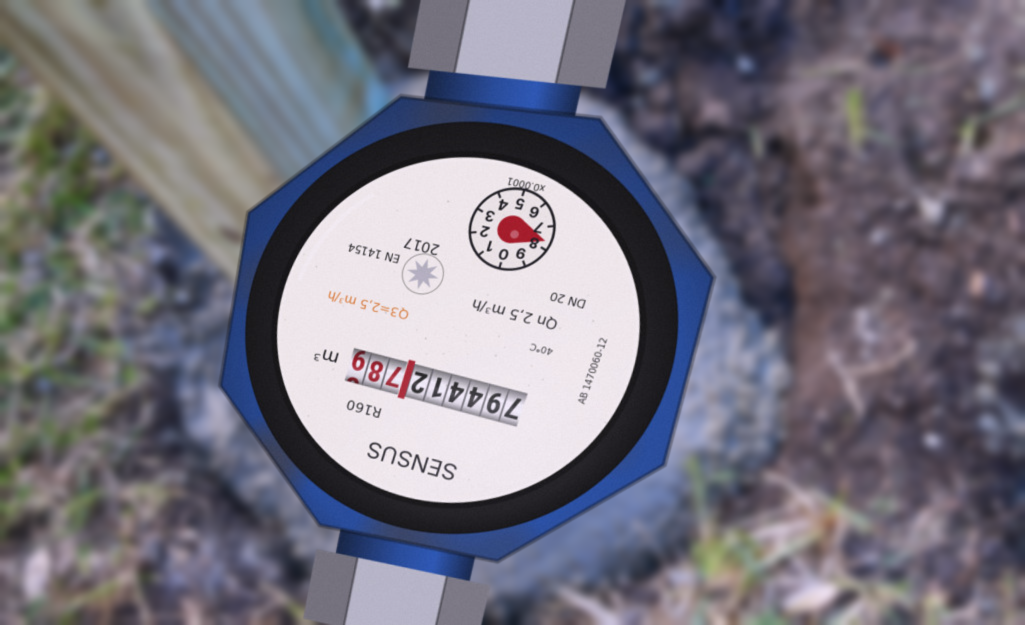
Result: **794412.7887** m³
